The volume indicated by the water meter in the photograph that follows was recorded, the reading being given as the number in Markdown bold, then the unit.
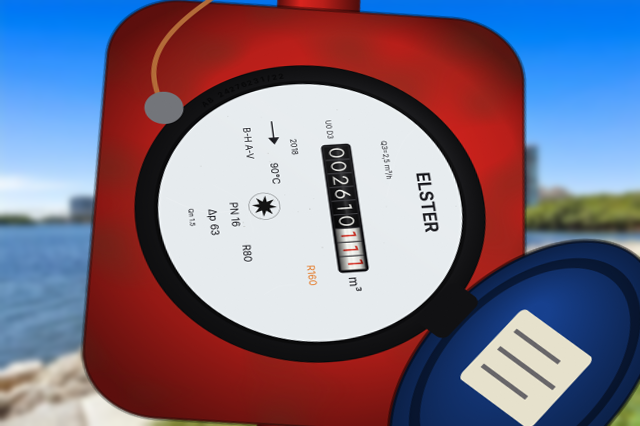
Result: **2610.111** m³
